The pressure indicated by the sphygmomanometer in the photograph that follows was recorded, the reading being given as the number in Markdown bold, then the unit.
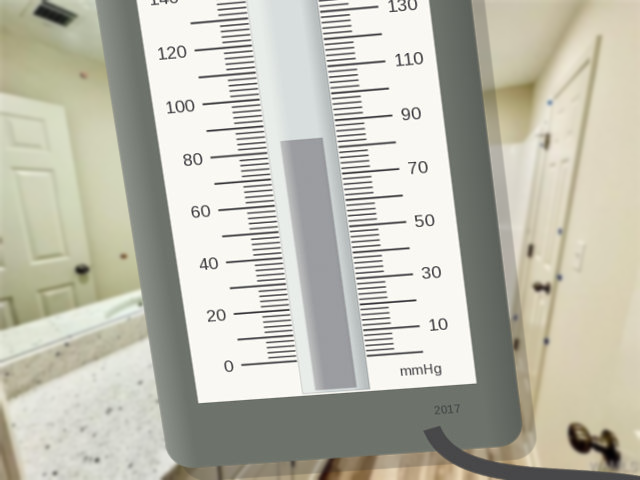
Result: **84** mmHg
